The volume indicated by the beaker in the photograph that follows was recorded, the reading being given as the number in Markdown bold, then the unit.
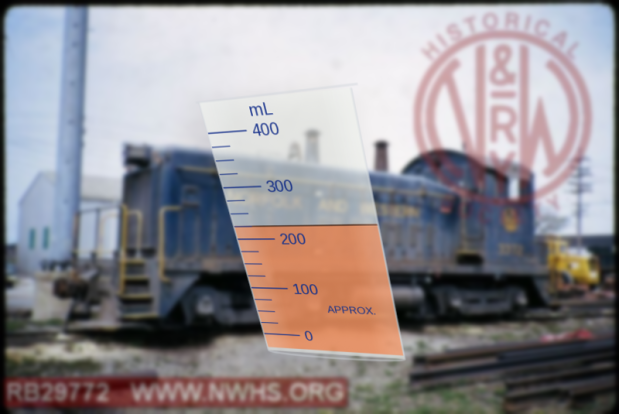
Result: **225** mL
